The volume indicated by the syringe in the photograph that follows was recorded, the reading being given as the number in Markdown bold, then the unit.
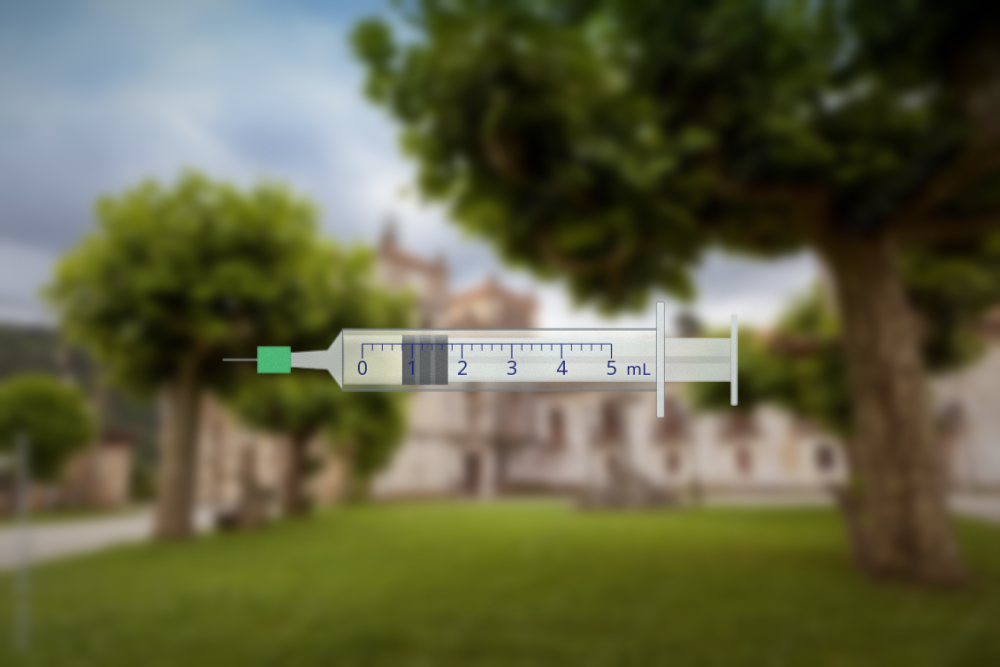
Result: **0.8** mL
